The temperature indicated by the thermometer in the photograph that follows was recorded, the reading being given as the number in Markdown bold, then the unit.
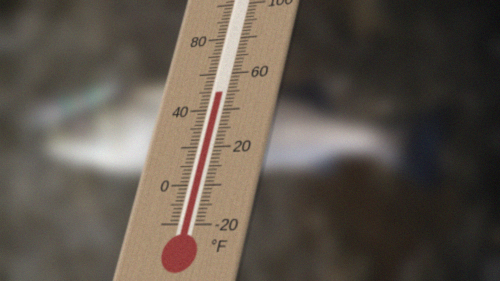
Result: **50** °F
